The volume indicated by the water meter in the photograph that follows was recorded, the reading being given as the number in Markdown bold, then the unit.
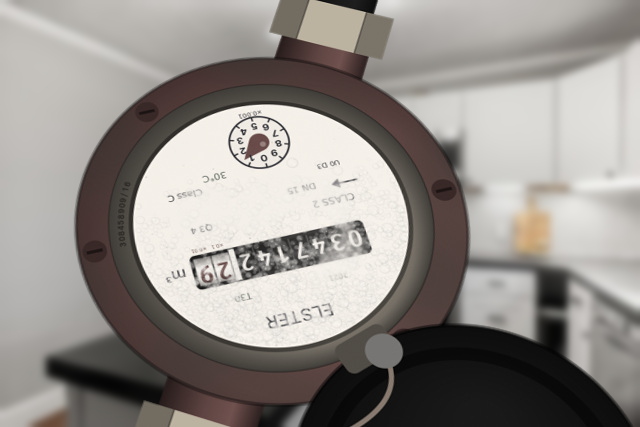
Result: **347142.291** m³
